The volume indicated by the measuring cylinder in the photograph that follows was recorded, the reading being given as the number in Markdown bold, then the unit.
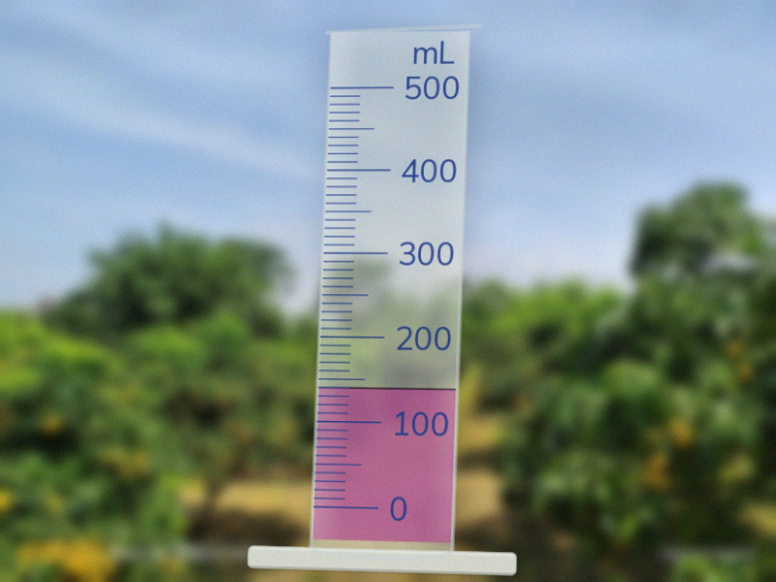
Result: **140** mL
